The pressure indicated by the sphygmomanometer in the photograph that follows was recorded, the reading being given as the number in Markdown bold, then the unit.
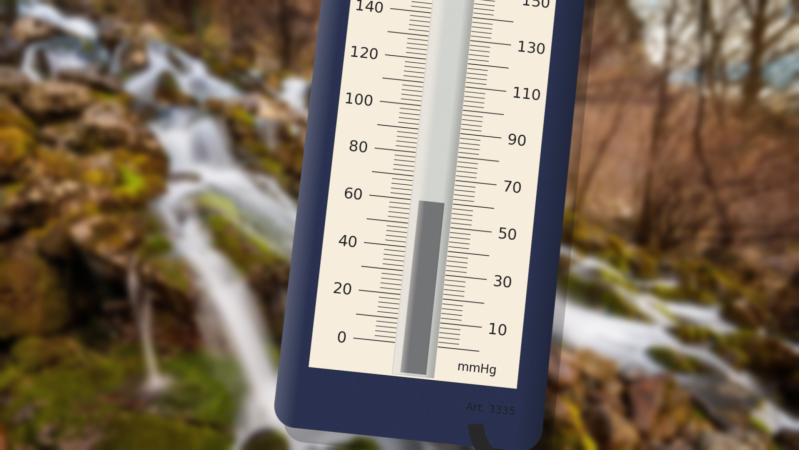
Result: **60** mmHg
